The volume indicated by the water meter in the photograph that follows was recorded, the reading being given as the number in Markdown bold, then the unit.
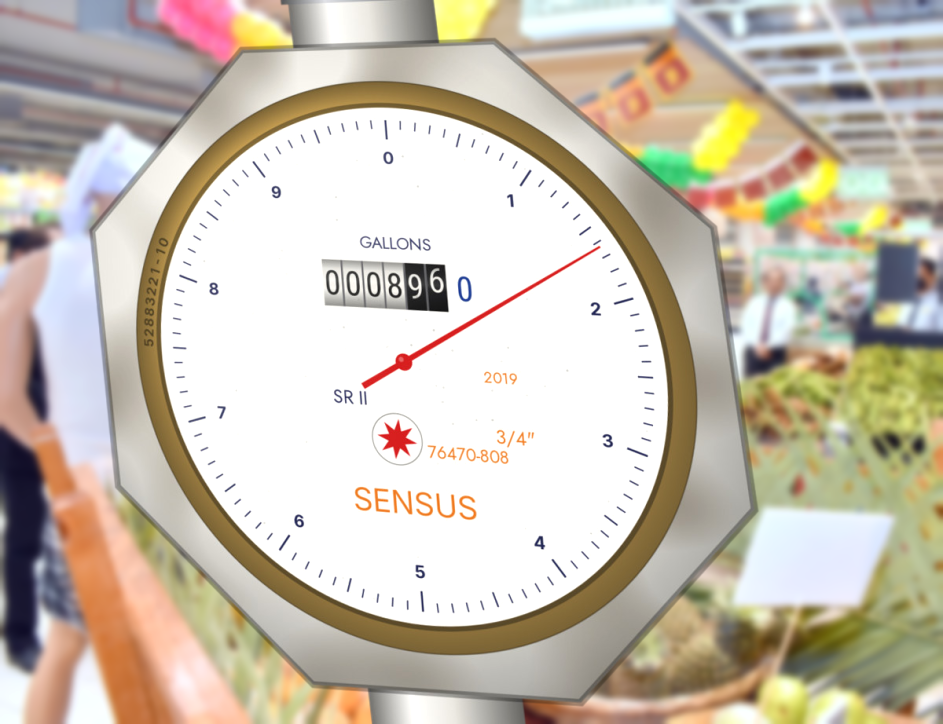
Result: **8961.6** gal
